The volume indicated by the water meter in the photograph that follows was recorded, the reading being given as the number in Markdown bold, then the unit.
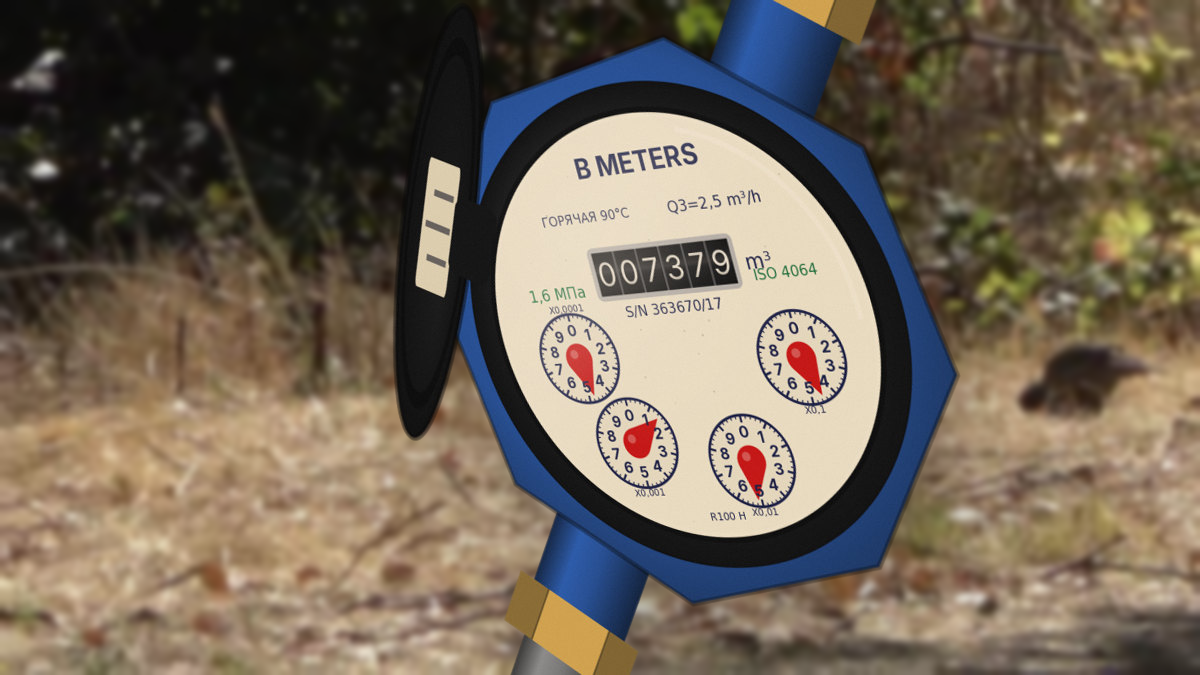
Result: **7379.4514** m³
